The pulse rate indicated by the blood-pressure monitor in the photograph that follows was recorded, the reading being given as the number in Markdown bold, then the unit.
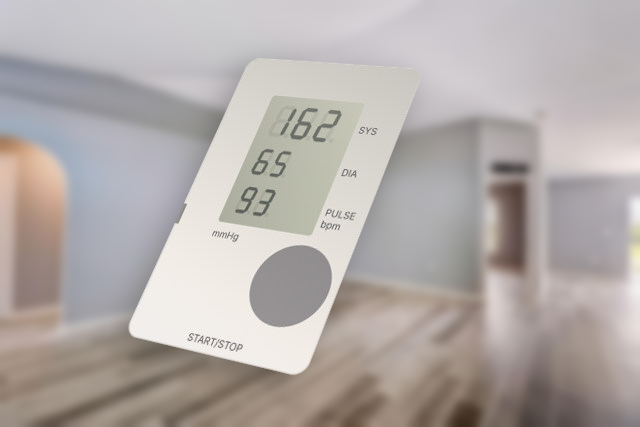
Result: **93** bpm
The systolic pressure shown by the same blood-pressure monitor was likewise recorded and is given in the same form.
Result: **162** mmHg
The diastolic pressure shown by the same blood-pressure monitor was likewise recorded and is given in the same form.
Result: **65** mmHg
